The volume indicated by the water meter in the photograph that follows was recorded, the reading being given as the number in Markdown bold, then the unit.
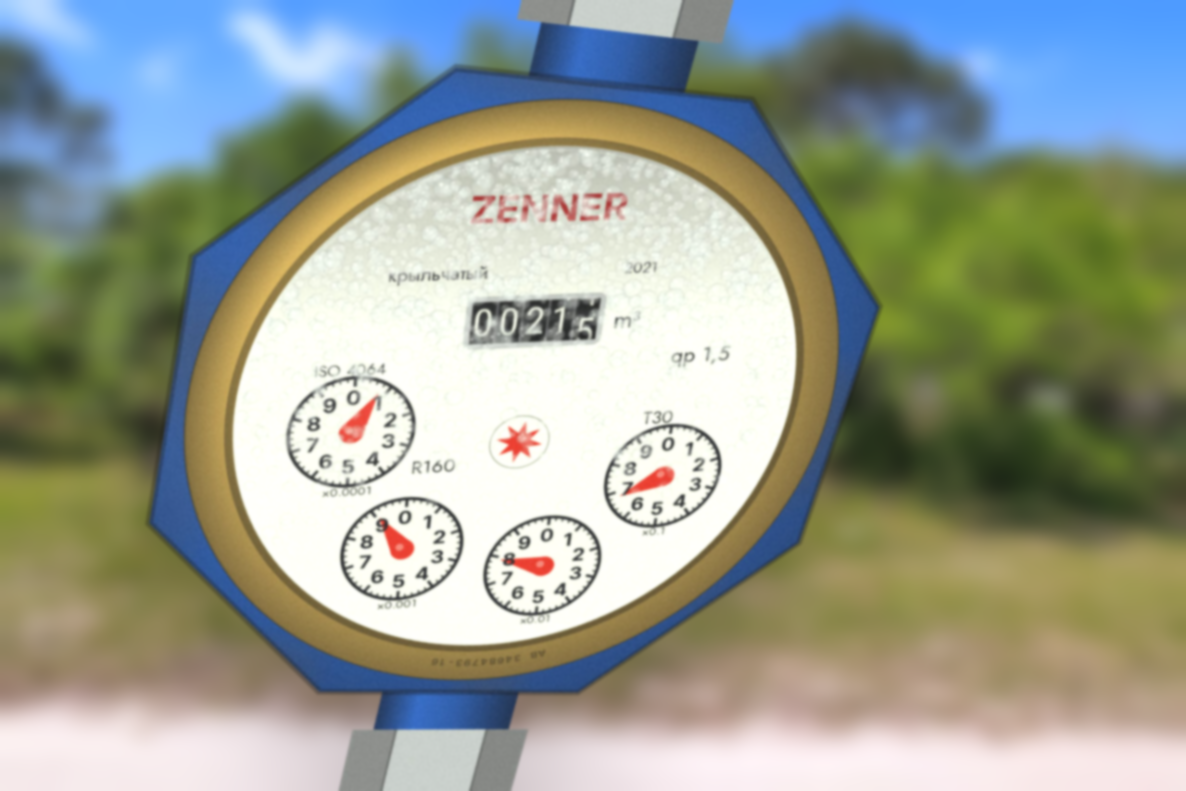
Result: **214.6790** m³
